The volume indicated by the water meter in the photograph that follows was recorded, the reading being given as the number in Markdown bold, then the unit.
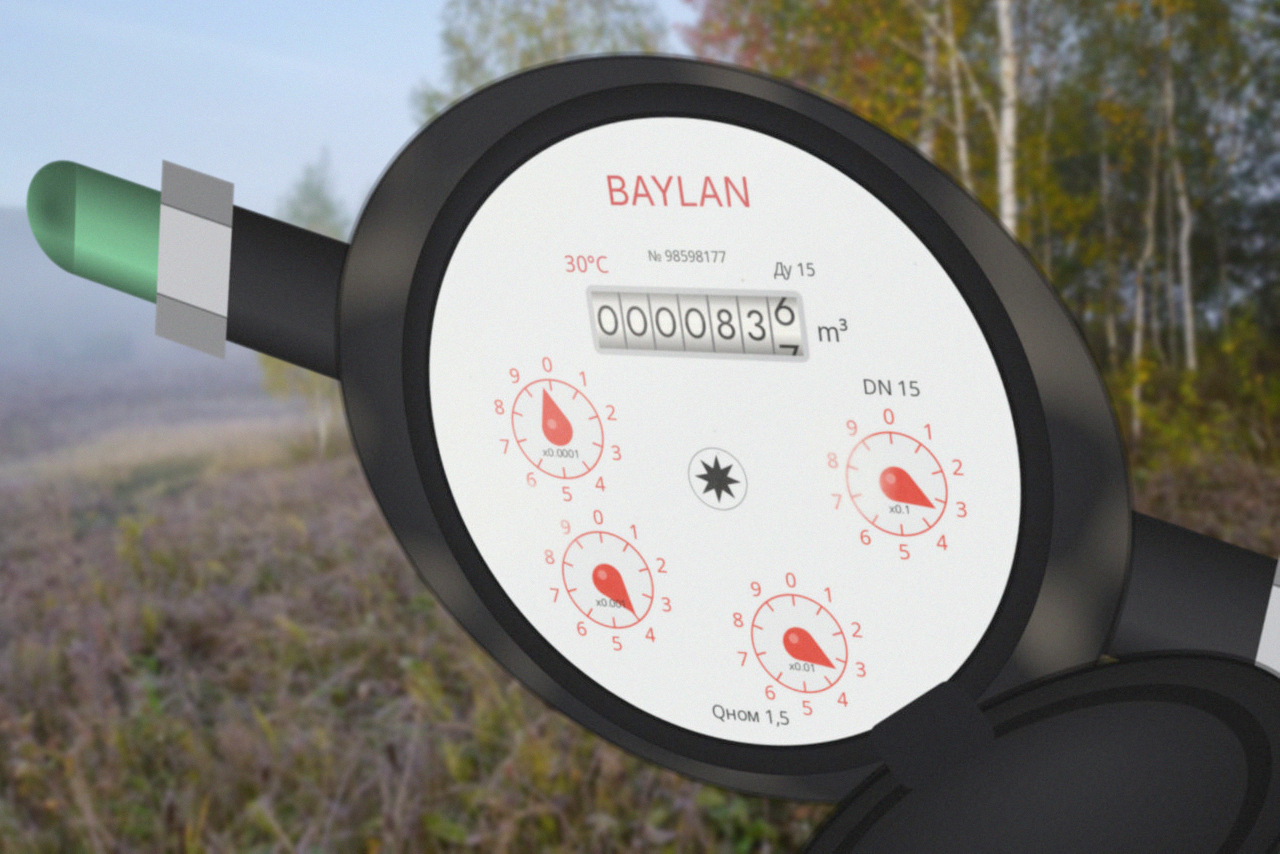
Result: **836.3339** m³
